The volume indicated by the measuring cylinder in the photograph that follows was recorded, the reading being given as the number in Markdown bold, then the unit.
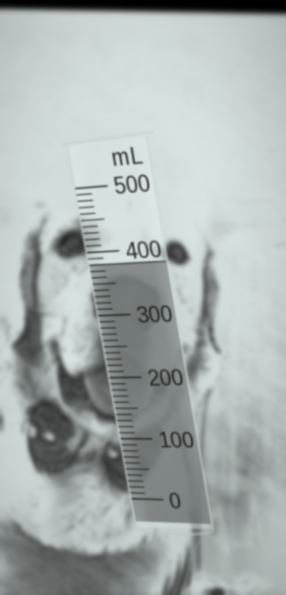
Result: **380** mL
